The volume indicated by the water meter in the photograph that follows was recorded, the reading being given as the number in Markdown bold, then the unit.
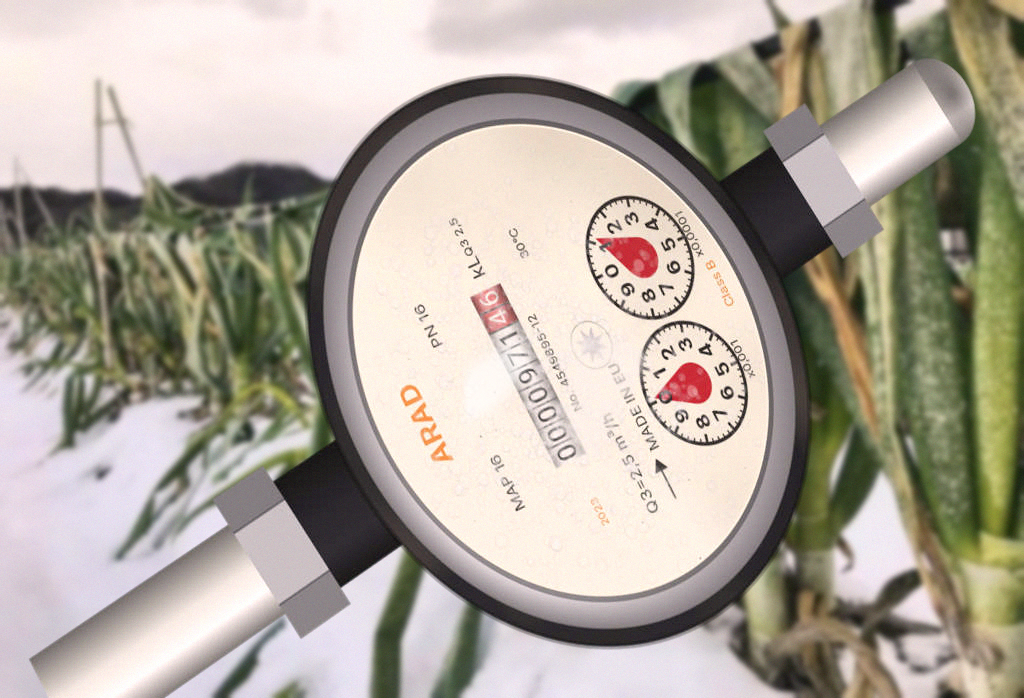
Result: **971.4601** kL
